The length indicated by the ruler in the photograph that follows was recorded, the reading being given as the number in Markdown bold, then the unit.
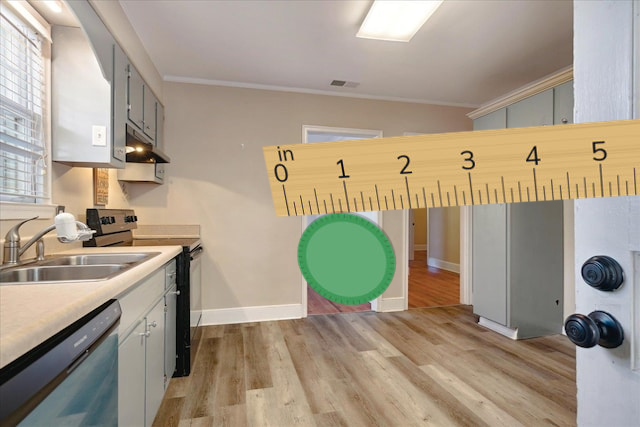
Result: **1.625** in
